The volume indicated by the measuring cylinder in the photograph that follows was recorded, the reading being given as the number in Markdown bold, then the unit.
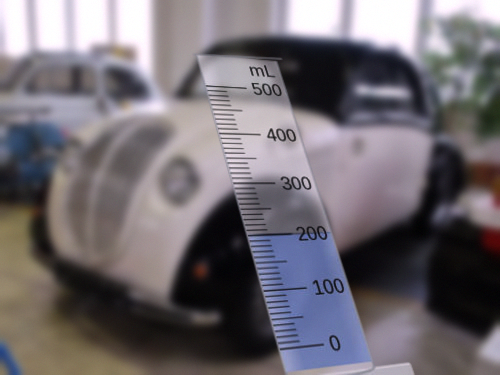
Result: **200** mL
